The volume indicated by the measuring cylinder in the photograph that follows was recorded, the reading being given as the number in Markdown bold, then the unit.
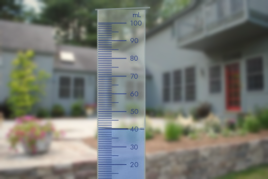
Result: **40** mL
